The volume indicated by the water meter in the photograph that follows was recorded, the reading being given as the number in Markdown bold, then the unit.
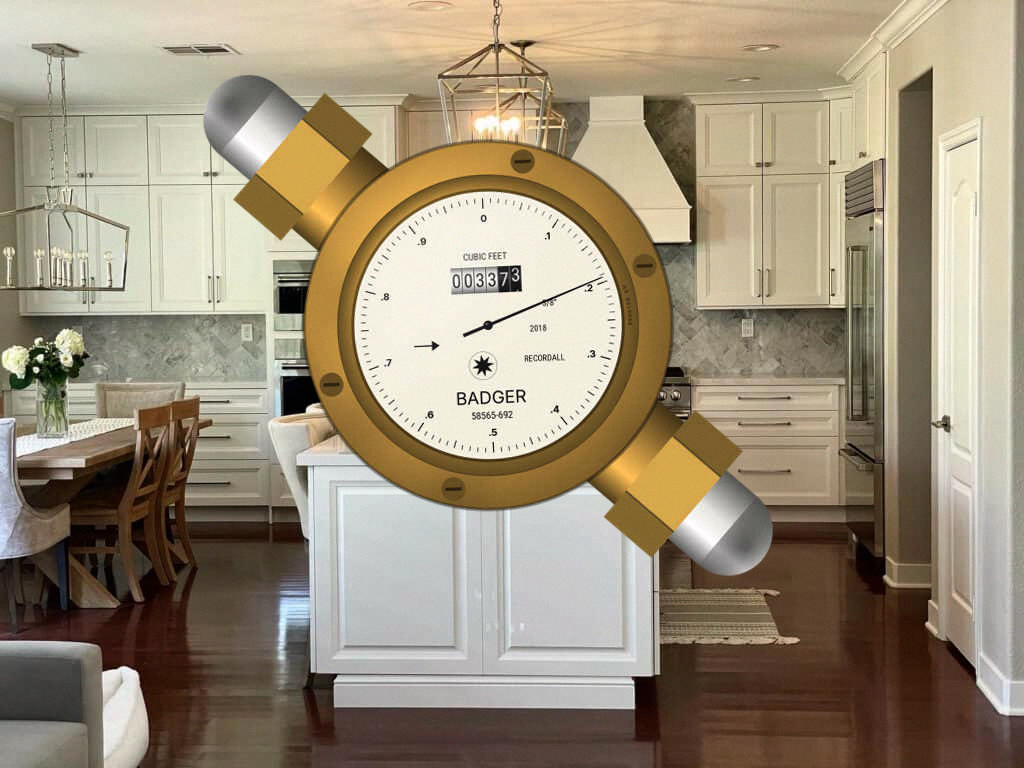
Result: **3373.19** ft³
